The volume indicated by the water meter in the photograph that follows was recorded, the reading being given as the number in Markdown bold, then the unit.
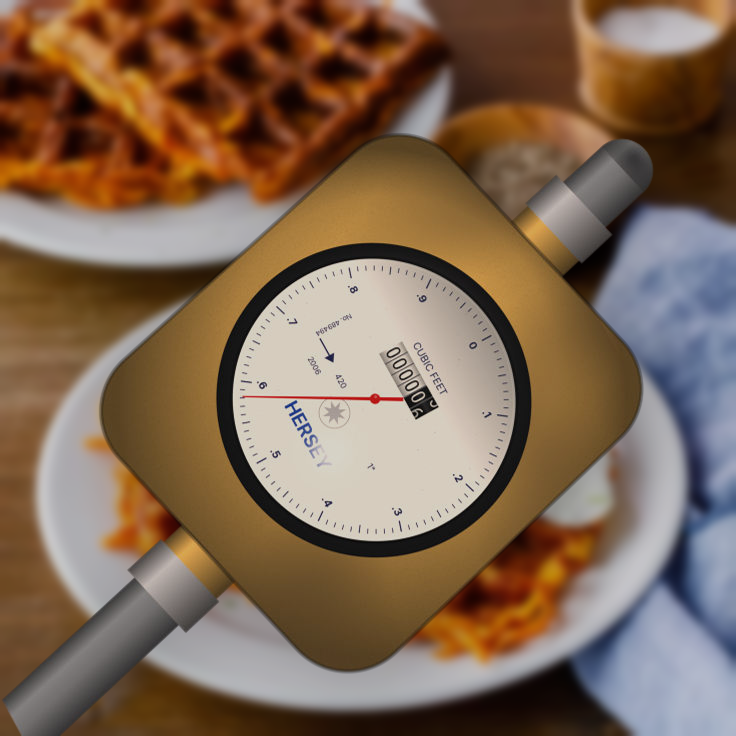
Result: **5.58** ft³
